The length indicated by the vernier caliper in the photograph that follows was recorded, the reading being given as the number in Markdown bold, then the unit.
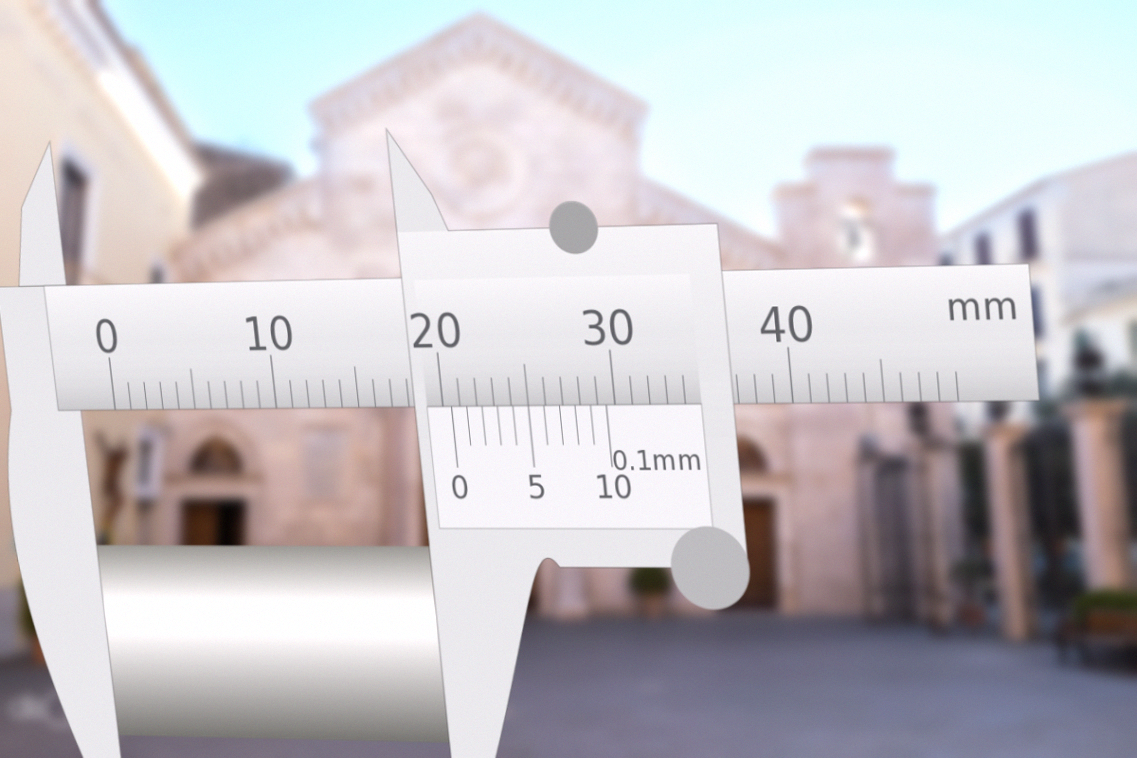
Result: **20.5** mm
